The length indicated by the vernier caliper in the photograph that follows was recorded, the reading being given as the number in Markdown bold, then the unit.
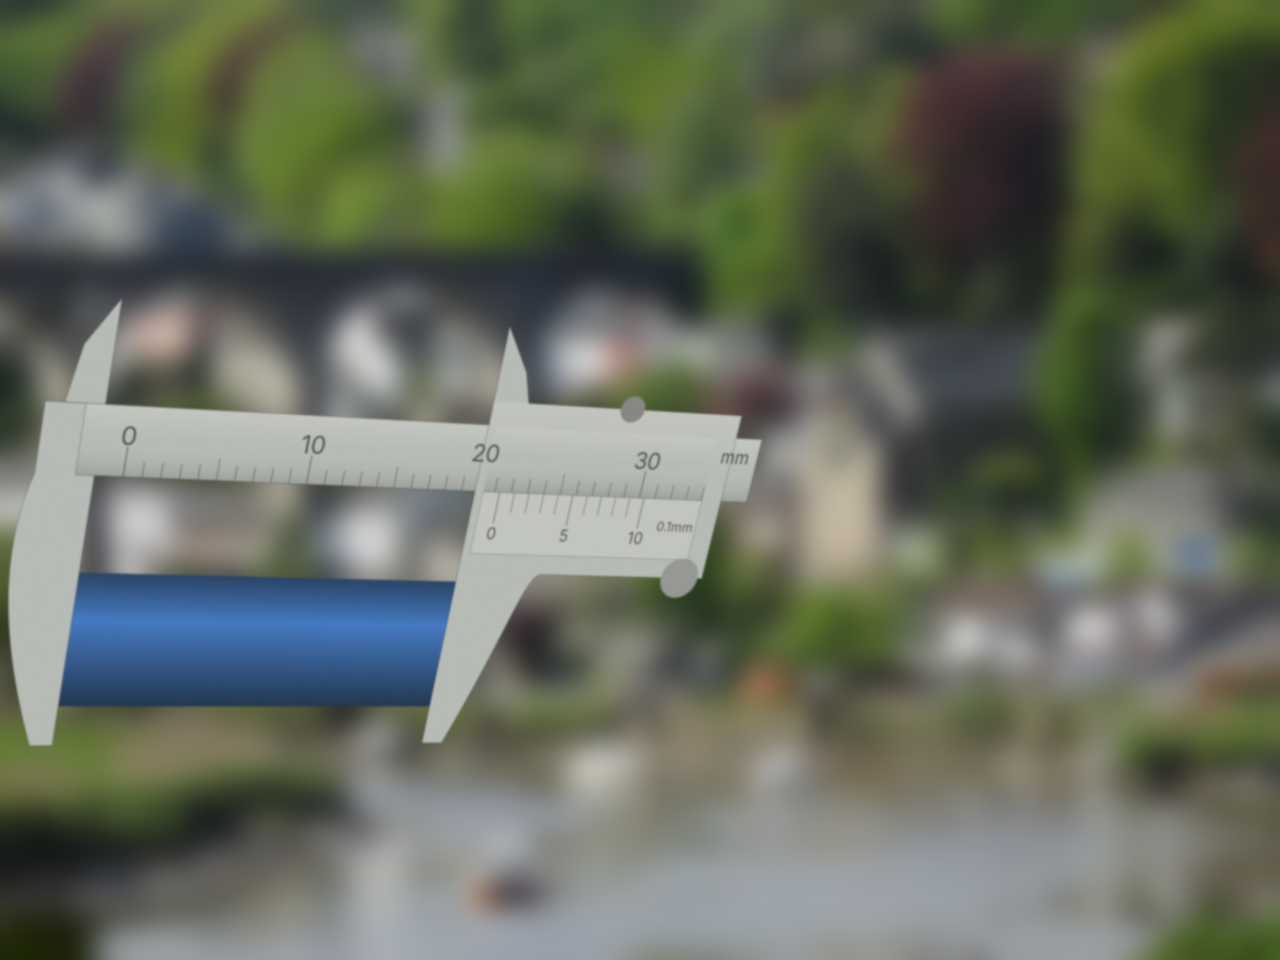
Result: **21.3** mm
